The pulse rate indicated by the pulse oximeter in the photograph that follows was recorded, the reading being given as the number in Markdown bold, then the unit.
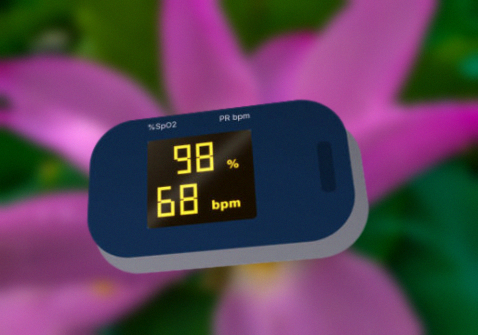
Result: **68** bpm
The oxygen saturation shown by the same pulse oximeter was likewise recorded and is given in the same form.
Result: **98** %
